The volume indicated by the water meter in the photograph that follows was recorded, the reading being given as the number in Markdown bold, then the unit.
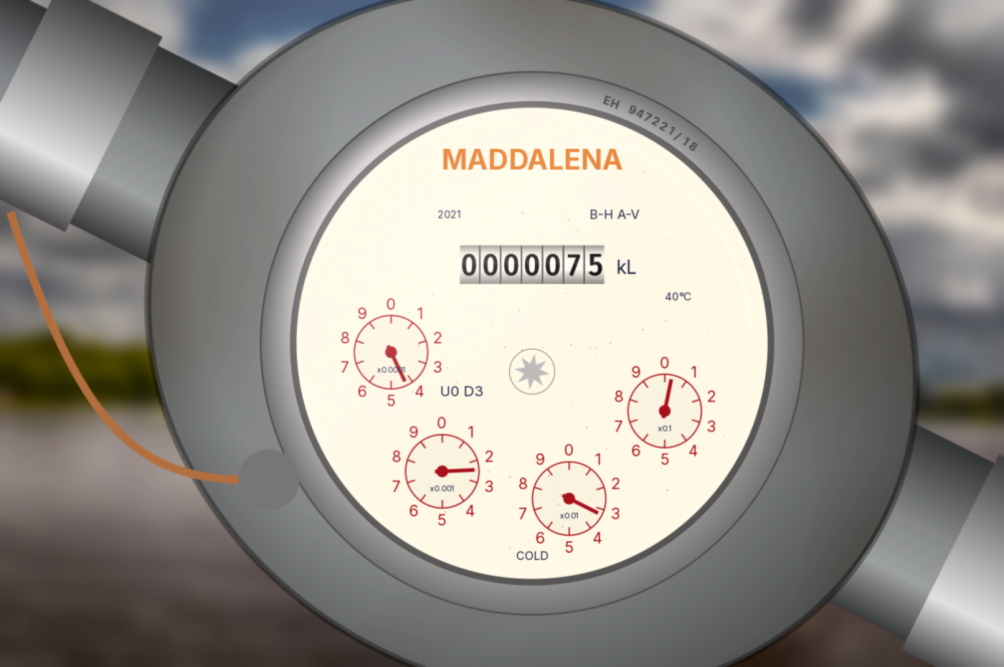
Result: **75.0324** kL
